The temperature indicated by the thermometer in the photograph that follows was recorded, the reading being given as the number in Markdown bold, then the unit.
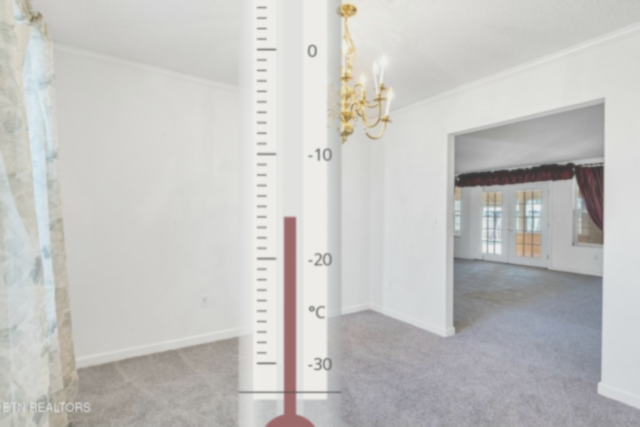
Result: **-16** °C
